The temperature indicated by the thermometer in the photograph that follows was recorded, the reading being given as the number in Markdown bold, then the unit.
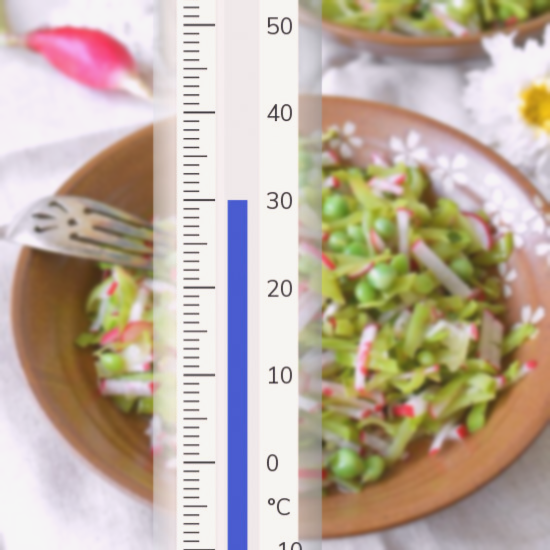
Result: **30** °C
